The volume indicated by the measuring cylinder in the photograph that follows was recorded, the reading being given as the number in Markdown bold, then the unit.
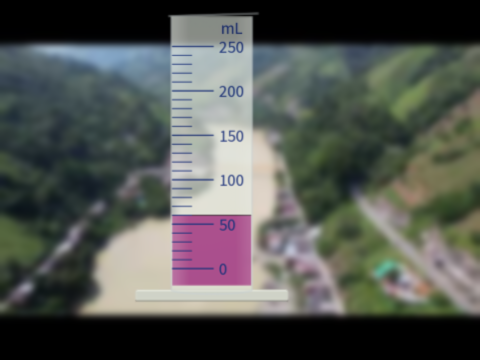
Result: **60** mL
